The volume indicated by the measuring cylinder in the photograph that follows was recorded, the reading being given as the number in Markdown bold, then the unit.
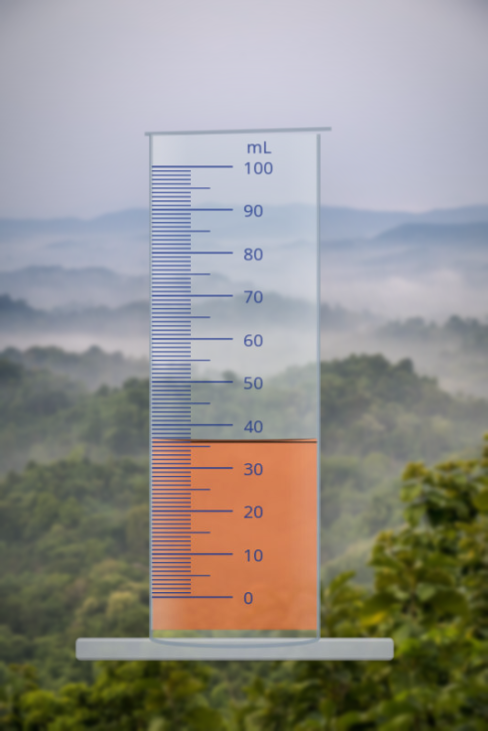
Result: **36** mL
